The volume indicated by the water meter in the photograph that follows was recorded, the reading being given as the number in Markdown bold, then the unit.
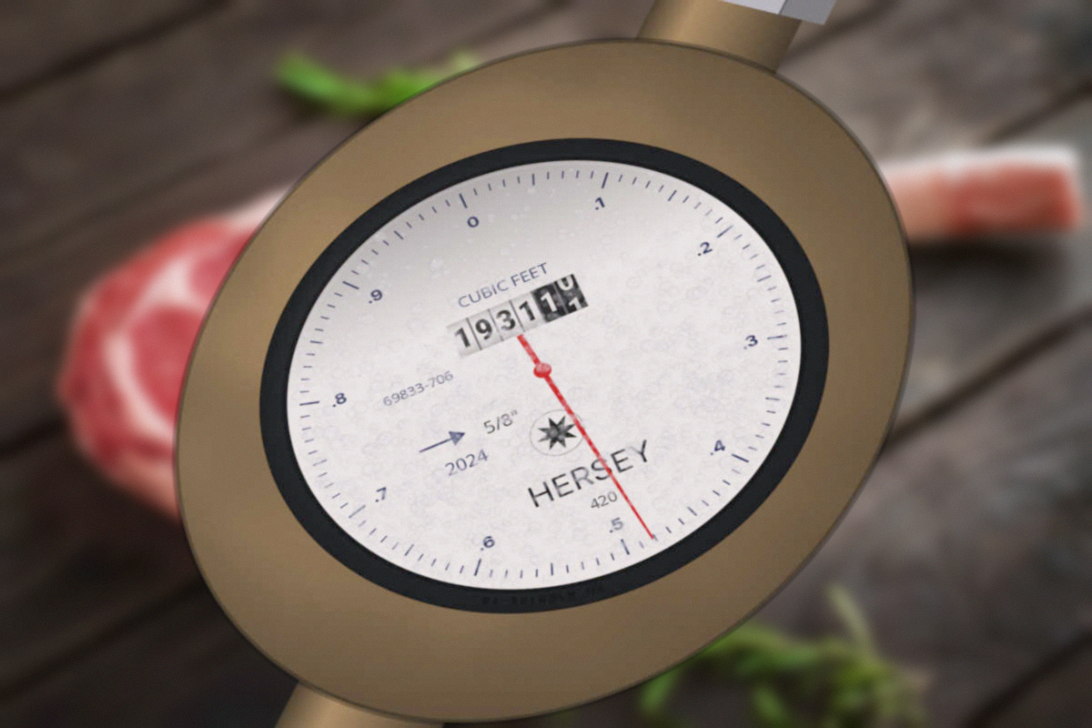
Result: **193110.48** ft³
